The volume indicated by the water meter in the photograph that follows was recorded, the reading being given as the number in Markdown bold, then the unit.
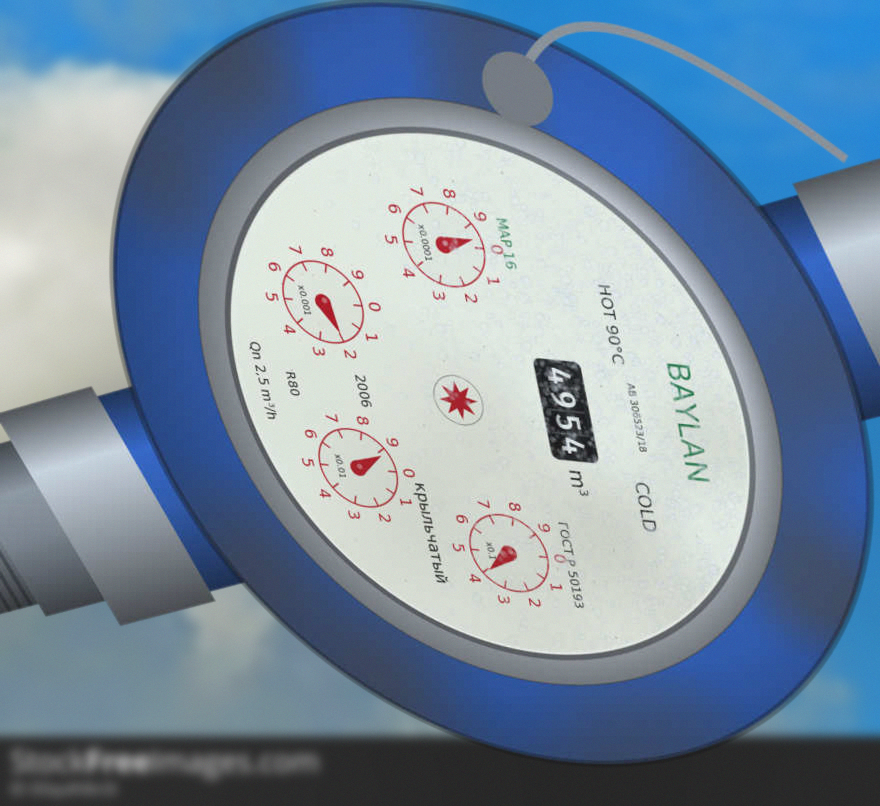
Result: **4954.3919** m³
